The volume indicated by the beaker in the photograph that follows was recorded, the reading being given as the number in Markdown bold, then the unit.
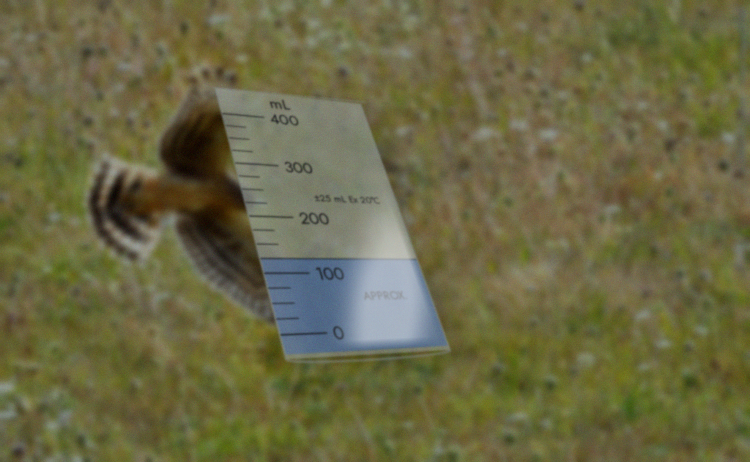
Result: **125** mL
